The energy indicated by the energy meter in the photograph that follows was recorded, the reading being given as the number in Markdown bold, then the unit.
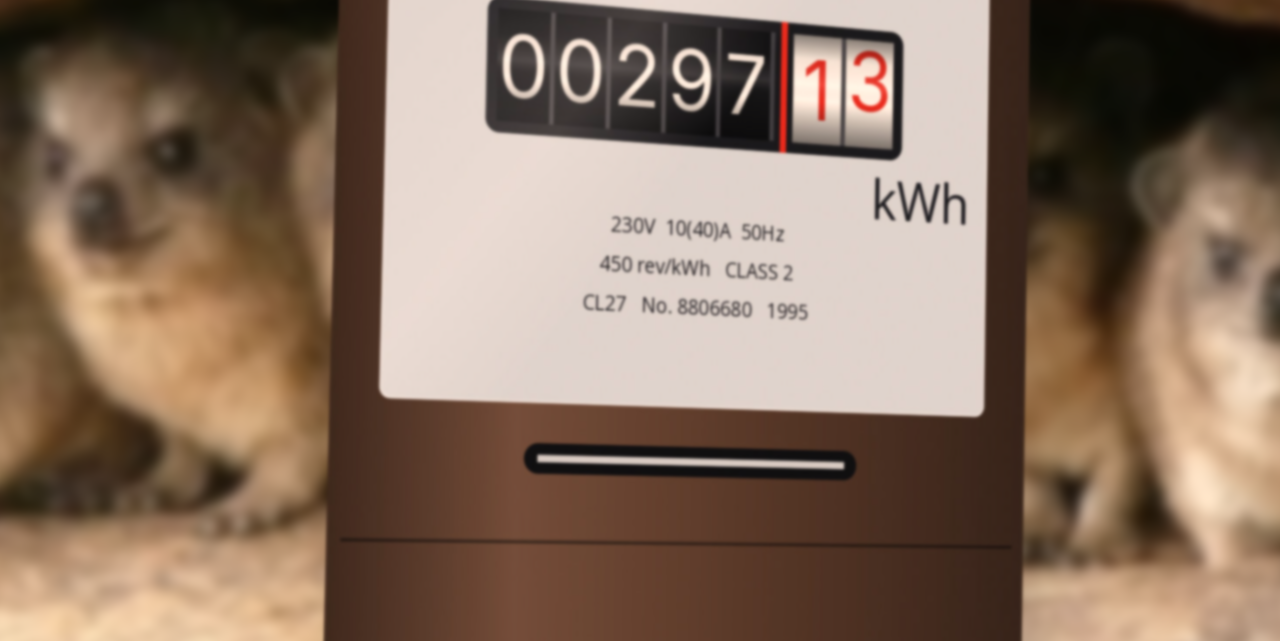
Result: **297.13** kWh
